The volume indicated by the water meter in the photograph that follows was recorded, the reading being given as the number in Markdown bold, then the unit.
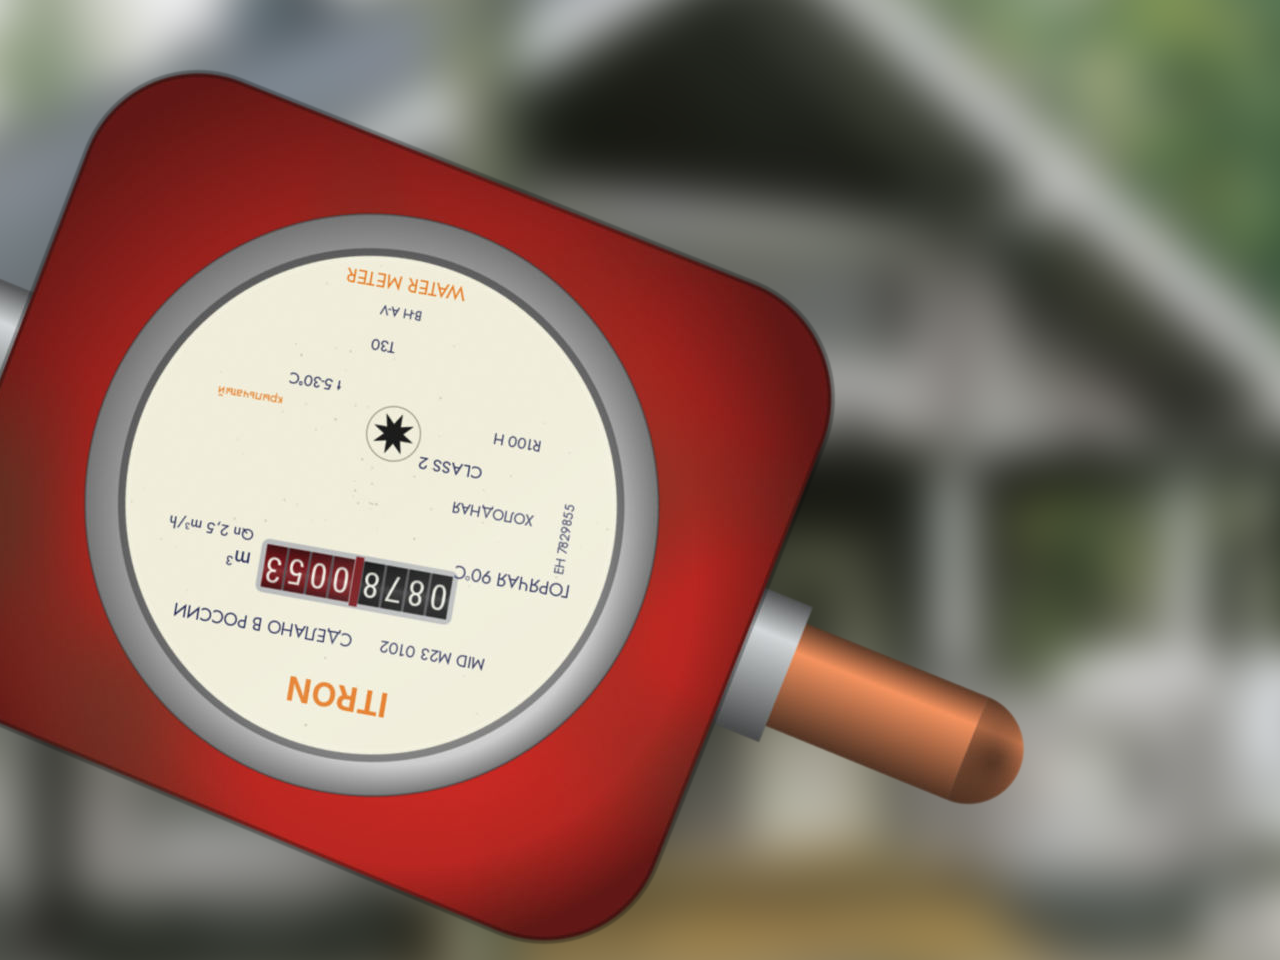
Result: **878.0053** m³
